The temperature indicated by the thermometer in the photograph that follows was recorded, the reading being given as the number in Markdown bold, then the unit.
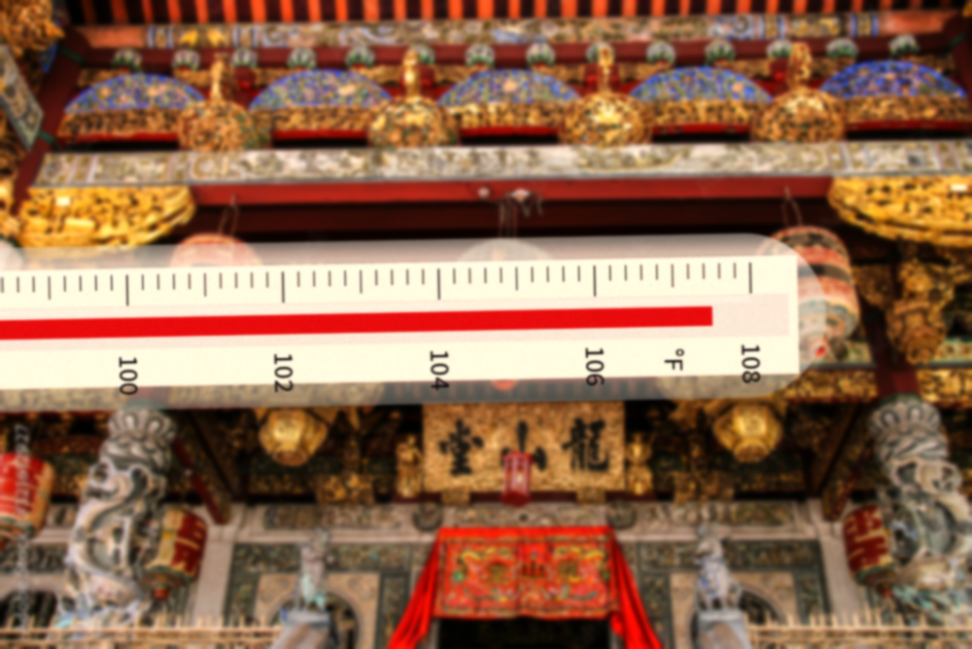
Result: **107.5** °F
